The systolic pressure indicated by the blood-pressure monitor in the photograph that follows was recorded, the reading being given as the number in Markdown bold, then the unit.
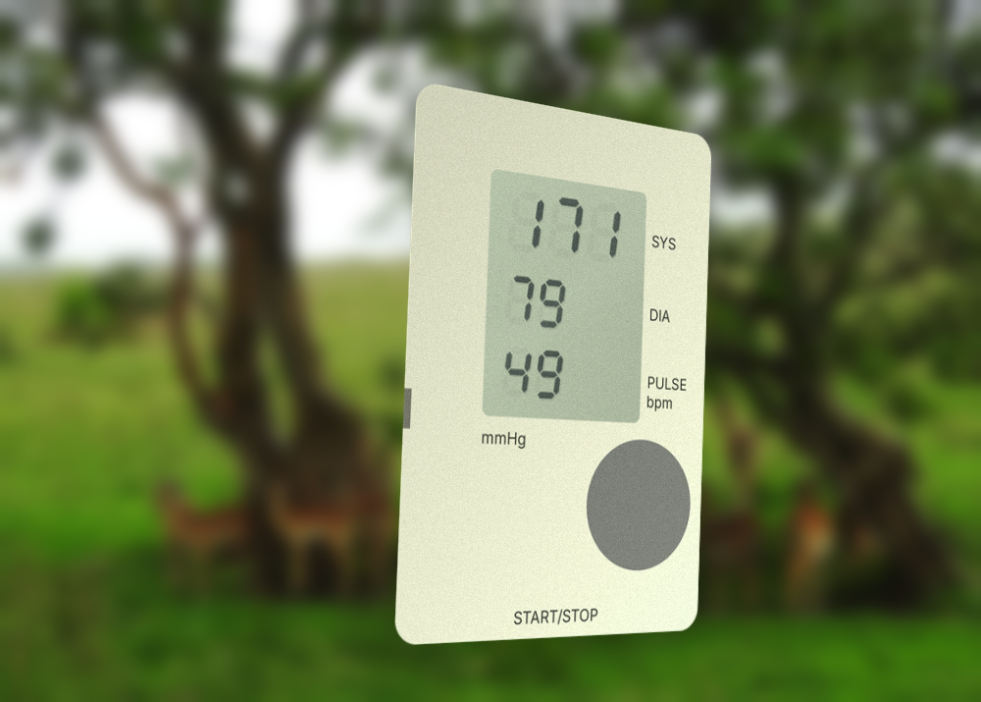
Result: **171** mmHg
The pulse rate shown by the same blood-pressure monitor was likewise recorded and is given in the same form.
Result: **49** bpm
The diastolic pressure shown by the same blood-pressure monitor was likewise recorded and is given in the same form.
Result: **79** mmHg
